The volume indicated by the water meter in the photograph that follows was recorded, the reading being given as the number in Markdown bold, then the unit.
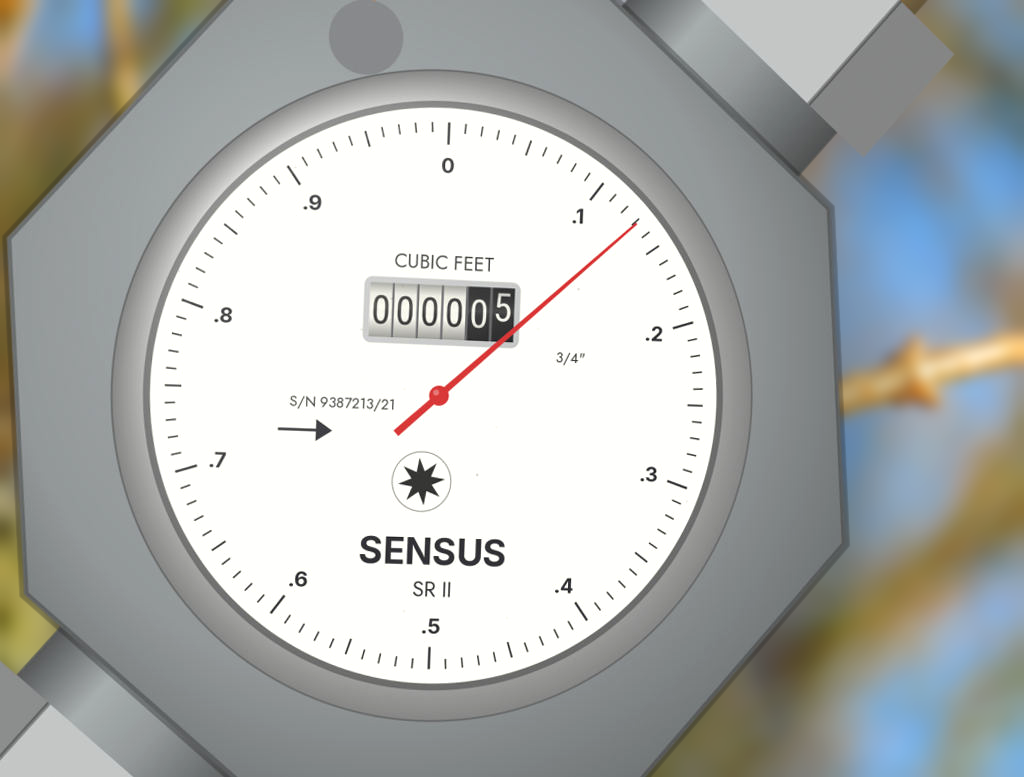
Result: **5.13** ft³
